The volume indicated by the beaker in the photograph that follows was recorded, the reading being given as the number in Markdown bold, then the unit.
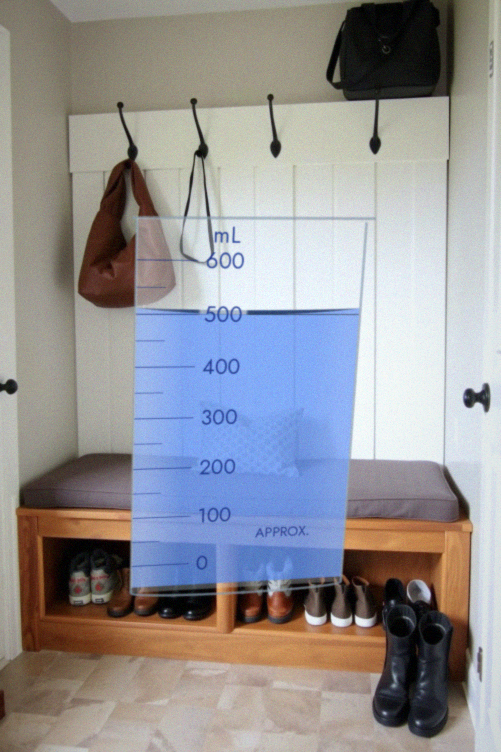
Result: **500** mL
